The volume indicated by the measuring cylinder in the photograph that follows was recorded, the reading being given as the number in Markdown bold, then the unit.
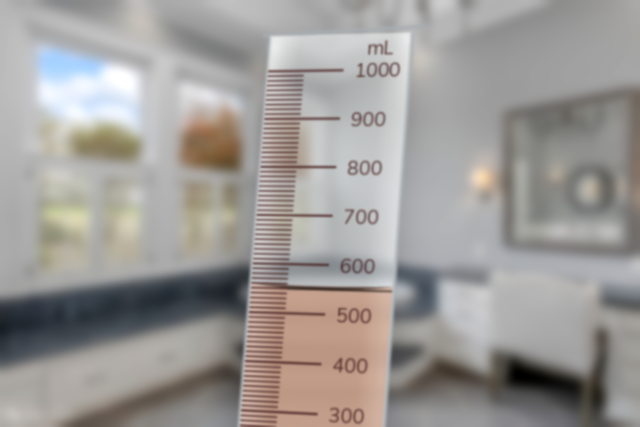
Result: **550** mL
